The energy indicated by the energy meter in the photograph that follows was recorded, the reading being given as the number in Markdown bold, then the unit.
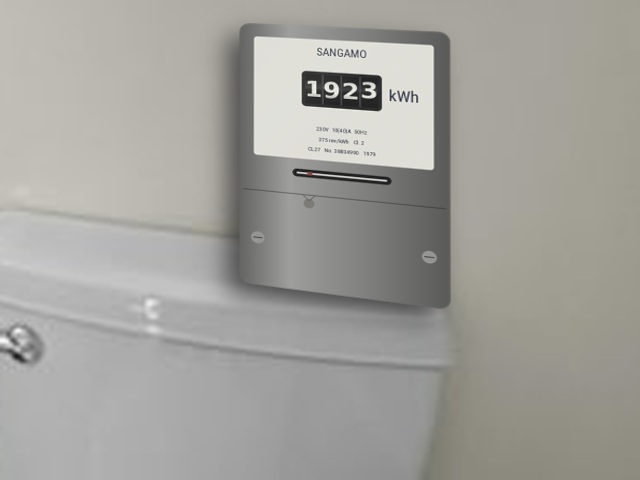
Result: **1923** kWh
